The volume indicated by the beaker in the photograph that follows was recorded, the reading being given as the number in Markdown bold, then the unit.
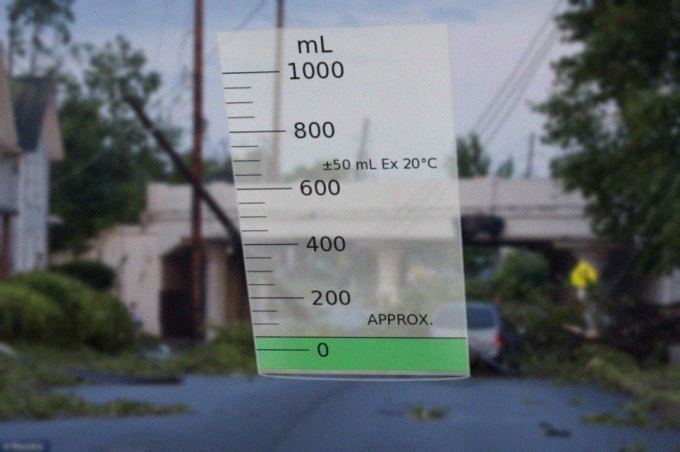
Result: **50** mL
